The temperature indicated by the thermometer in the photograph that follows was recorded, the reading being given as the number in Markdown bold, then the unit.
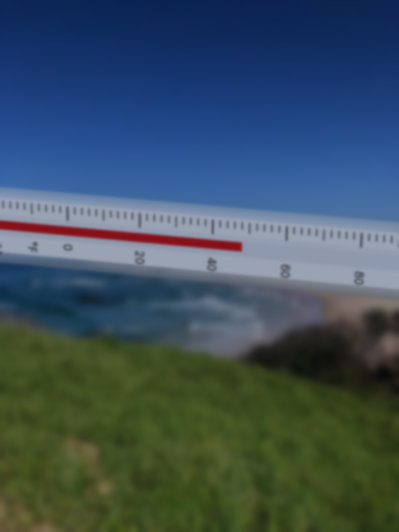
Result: **48** °F
